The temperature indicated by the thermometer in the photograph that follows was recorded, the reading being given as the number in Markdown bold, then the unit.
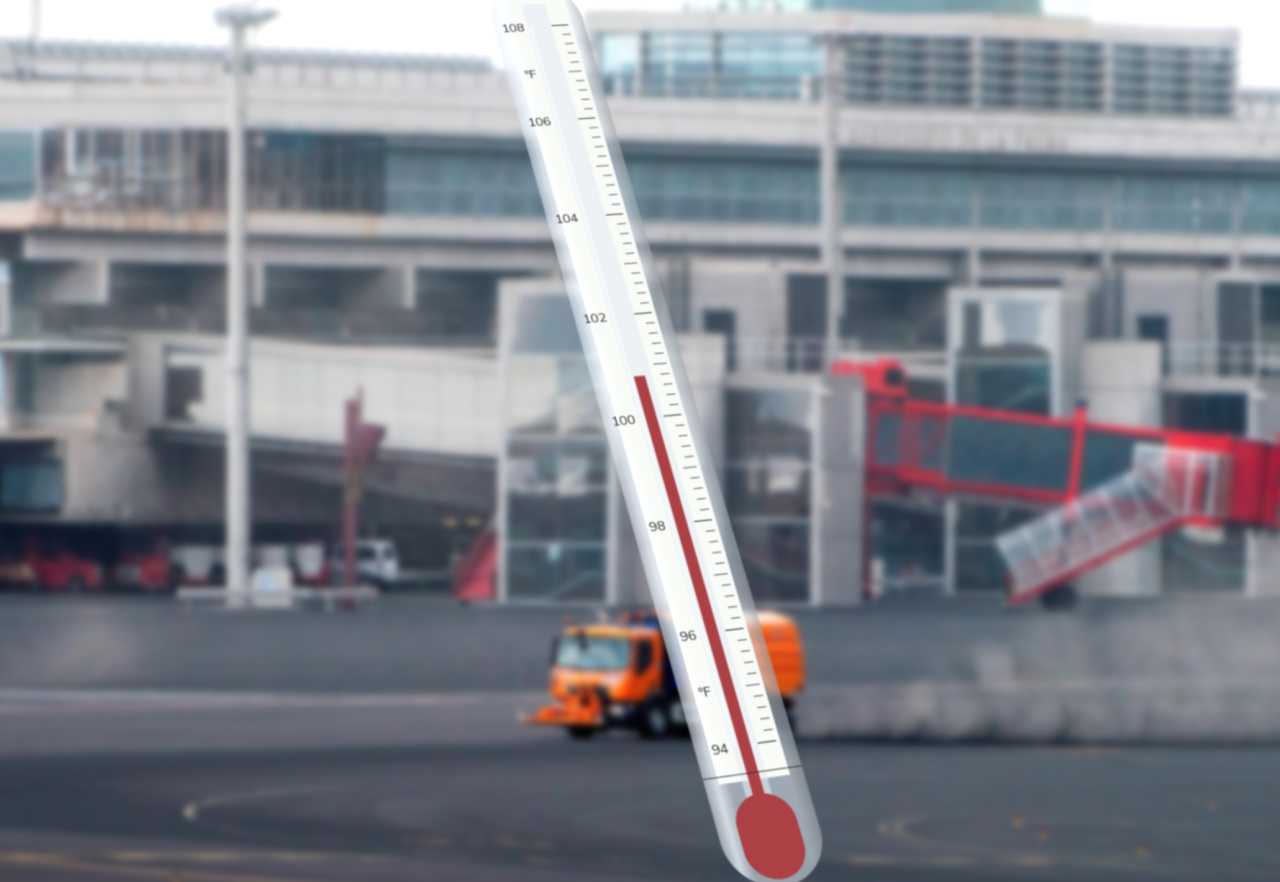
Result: **100.8** °F
